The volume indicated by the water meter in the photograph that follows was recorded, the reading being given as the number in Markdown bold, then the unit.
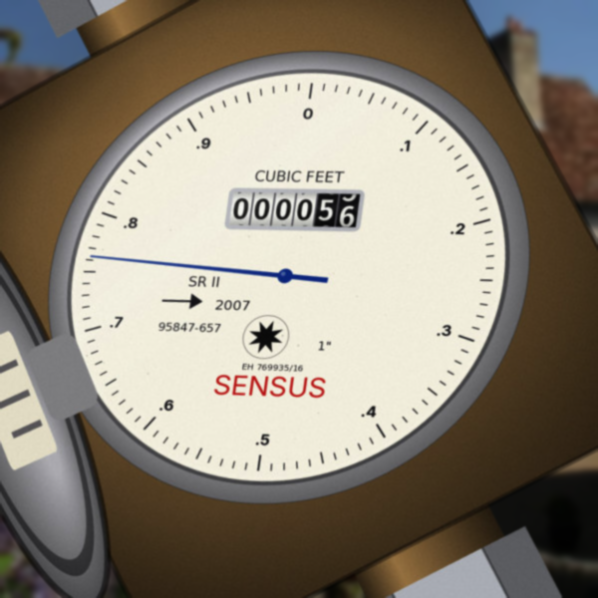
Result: **55.76** ft³
